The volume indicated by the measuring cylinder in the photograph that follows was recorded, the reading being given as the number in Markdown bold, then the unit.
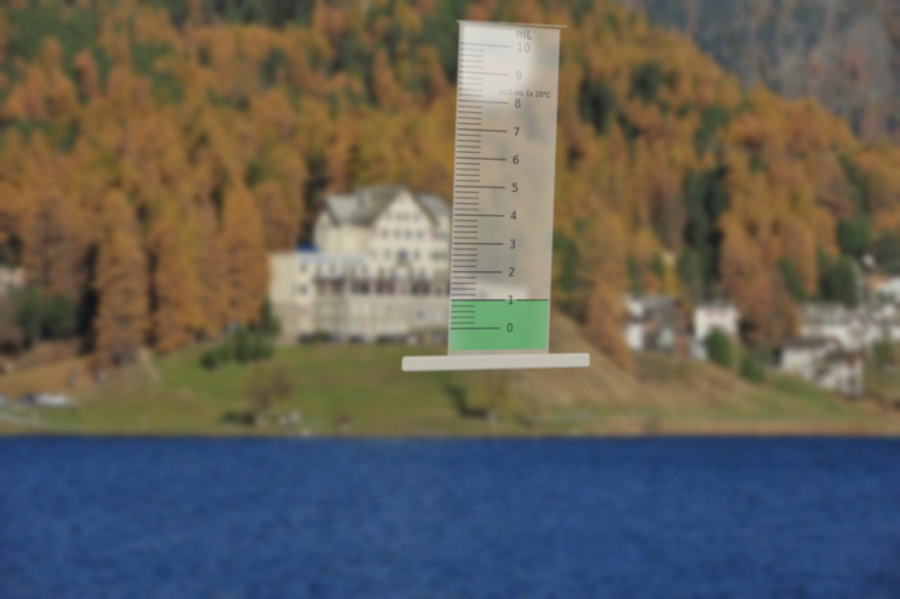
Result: **1** mL
